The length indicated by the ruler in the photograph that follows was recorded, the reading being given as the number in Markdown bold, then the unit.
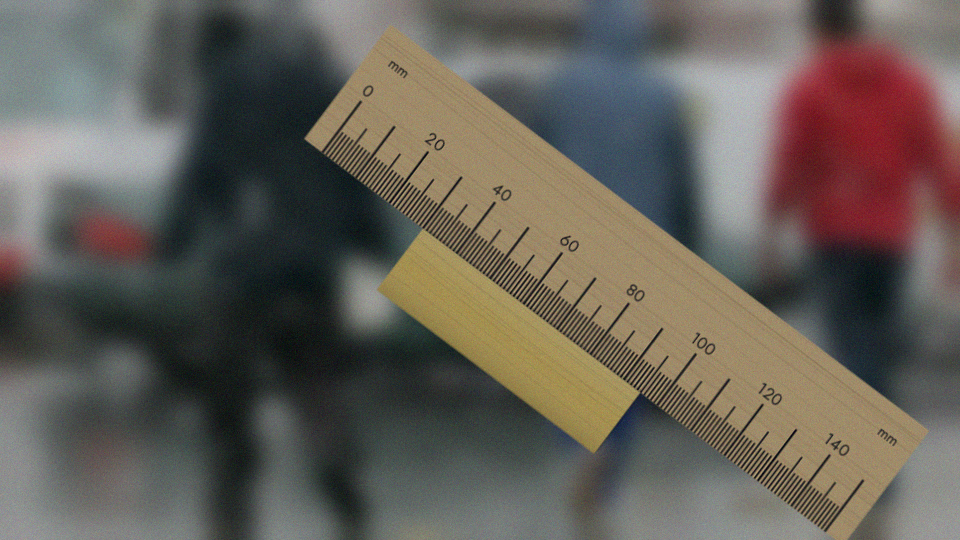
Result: **65** mm
